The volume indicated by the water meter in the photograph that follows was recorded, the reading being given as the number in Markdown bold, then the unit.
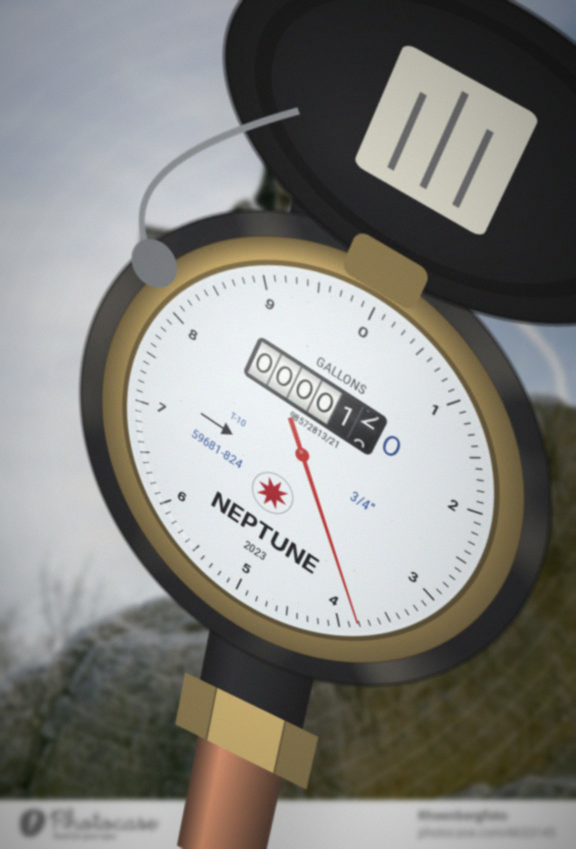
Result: **123.8** gal
